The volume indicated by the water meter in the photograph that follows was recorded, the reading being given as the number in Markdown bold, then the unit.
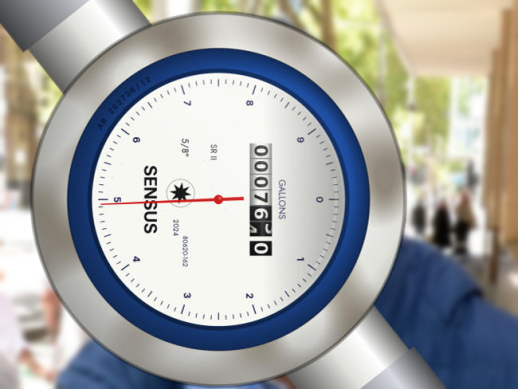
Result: **7634.9** gal
